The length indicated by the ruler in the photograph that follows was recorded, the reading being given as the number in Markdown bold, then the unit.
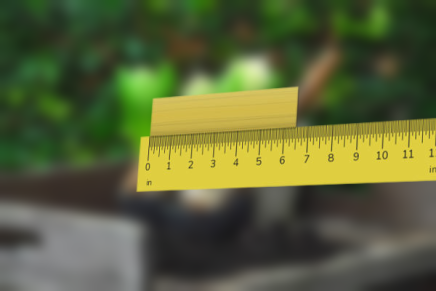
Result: **6.5** in
